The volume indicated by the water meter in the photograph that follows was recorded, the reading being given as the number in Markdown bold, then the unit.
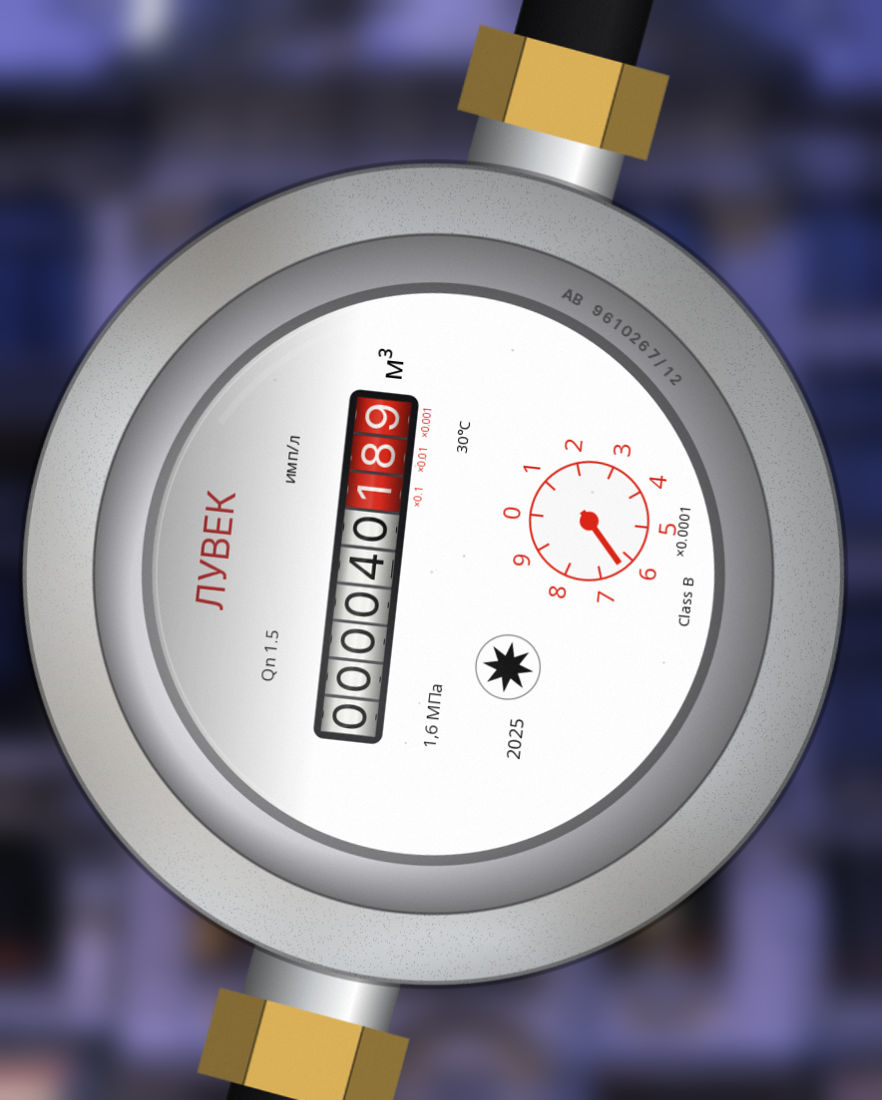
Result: **40.1896** m³
